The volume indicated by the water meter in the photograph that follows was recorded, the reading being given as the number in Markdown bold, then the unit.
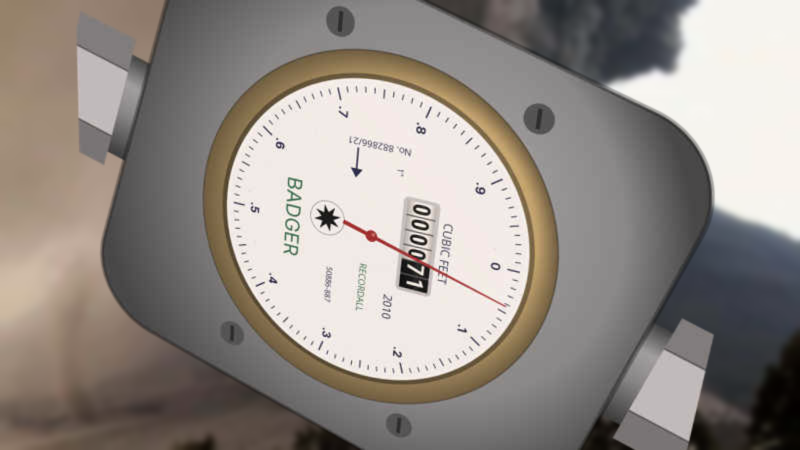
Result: **71.04** ft³
